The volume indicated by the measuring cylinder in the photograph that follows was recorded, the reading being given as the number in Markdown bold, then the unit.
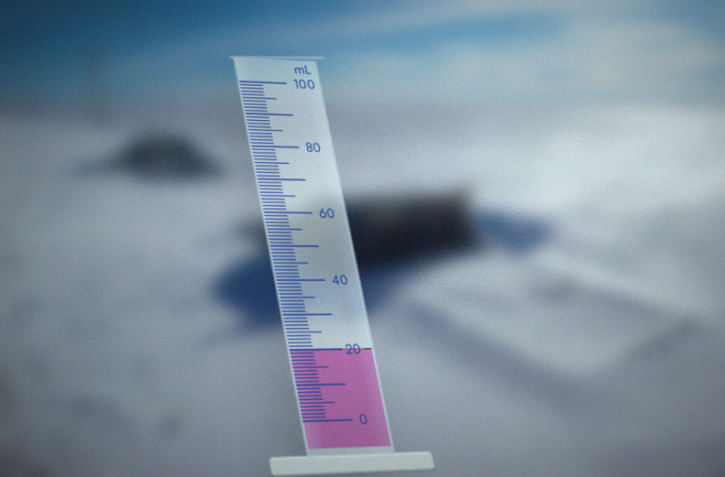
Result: **20** mL
